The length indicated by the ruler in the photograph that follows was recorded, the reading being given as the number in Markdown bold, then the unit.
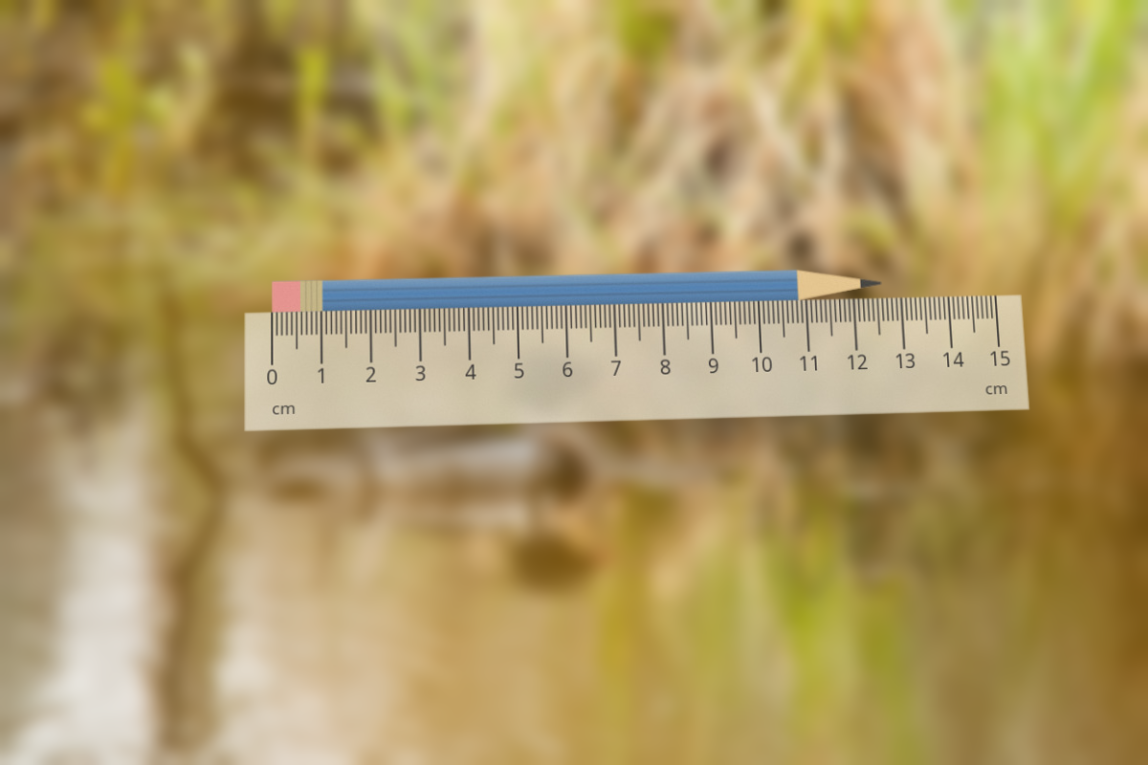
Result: **12.6** cm
